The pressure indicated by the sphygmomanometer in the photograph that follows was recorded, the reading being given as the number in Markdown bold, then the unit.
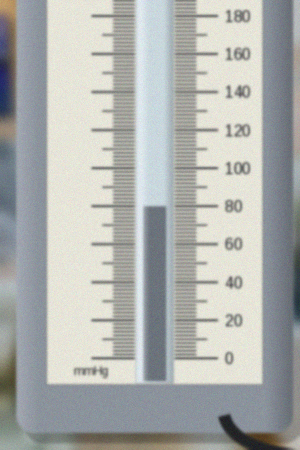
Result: **80** mmHg
